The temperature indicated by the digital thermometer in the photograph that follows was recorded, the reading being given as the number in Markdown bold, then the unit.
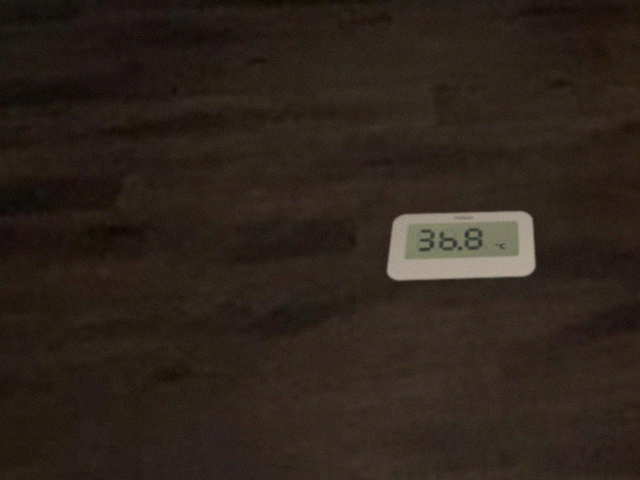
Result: **36.8** °C
